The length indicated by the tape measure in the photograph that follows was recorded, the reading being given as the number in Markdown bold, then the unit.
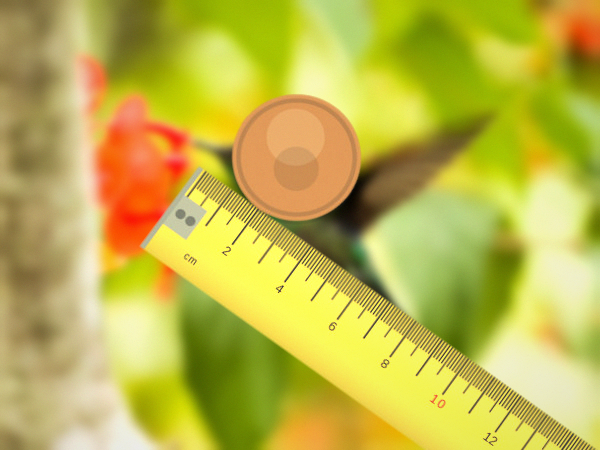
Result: **4** cm
